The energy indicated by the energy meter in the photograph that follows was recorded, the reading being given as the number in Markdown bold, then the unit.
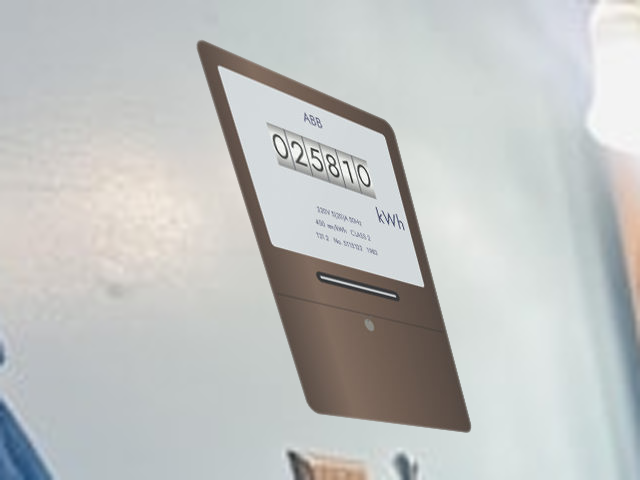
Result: **25810** kWh
